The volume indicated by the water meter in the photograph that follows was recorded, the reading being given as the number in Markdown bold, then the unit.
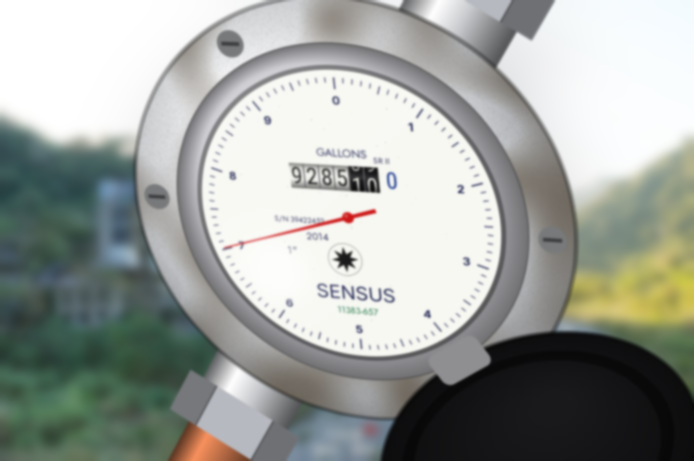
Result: **9285097.0** gal
